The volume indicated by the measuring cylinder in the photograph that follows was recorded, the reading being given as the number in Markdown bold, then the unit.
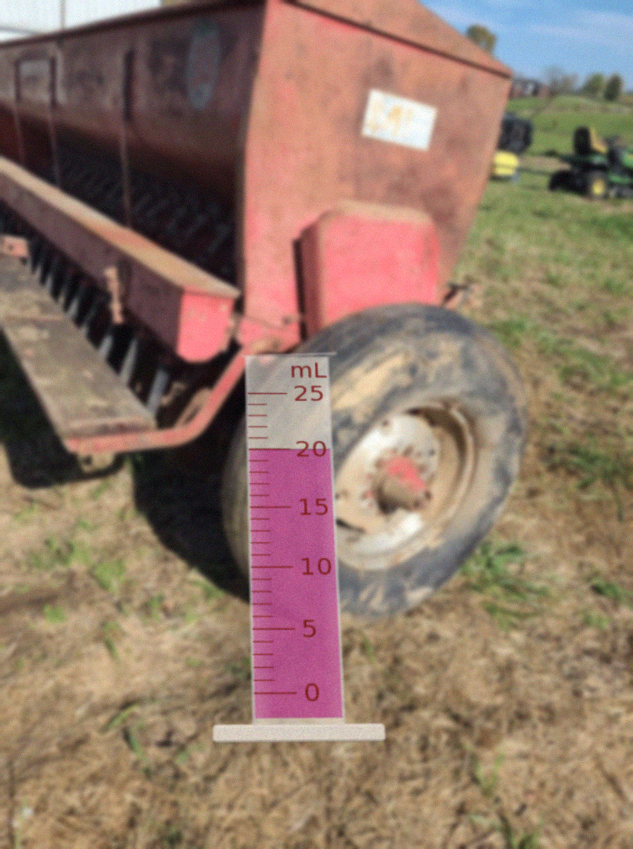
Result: **20** mL
